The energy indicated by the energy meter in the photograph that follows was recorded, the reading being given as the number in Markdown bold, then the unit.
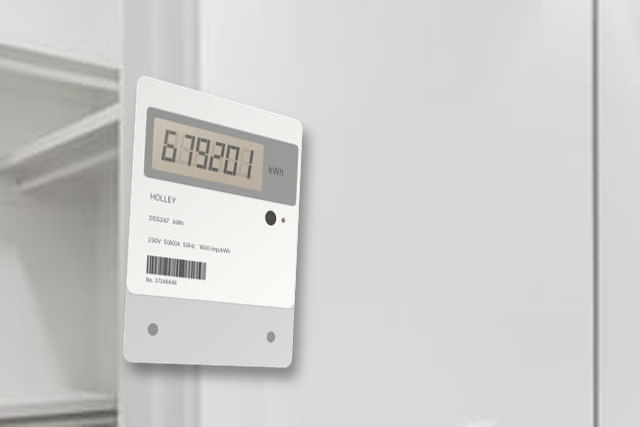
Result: **679201** kWh
